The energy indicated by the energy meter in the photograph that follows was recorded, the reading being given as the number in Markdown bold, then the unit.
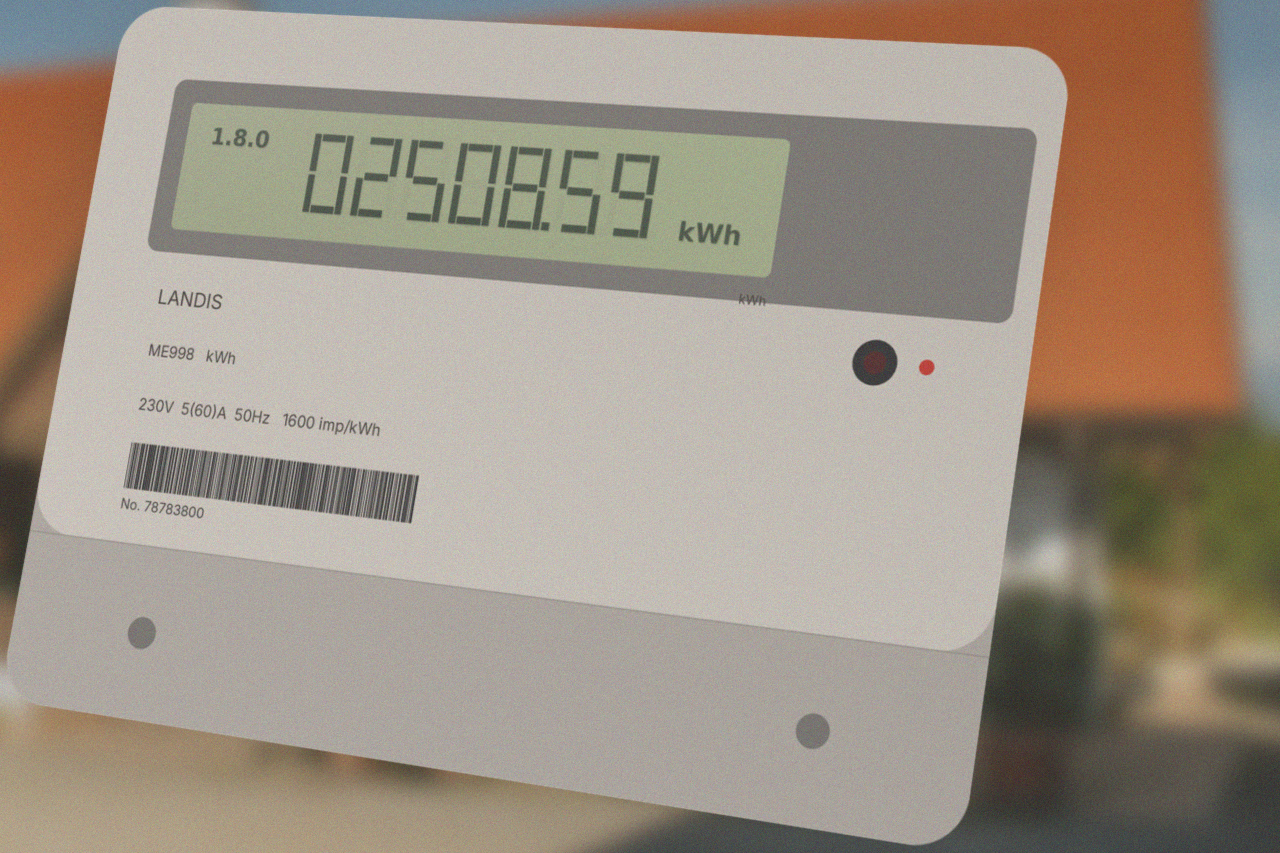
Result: **2508.59** kWh
